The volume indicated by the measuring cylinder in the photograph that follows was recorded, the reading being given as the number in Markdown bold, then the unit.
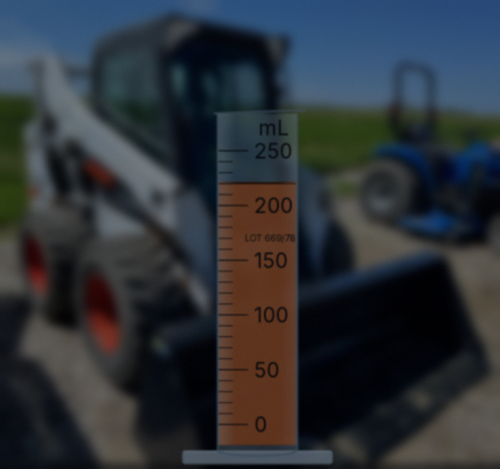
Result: **220** mL
